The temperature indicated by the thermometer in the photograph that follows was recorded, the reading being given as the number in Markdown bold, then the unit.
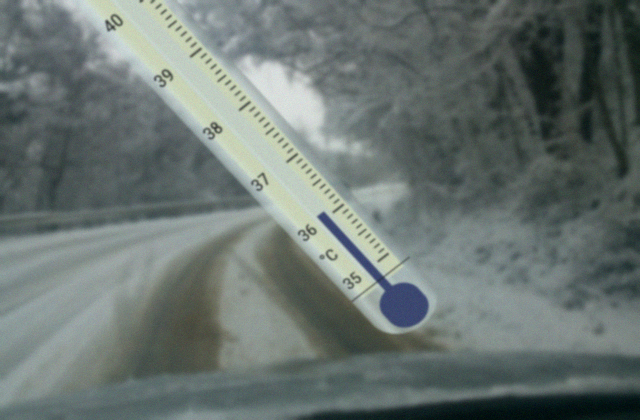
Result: **36.1** °C
